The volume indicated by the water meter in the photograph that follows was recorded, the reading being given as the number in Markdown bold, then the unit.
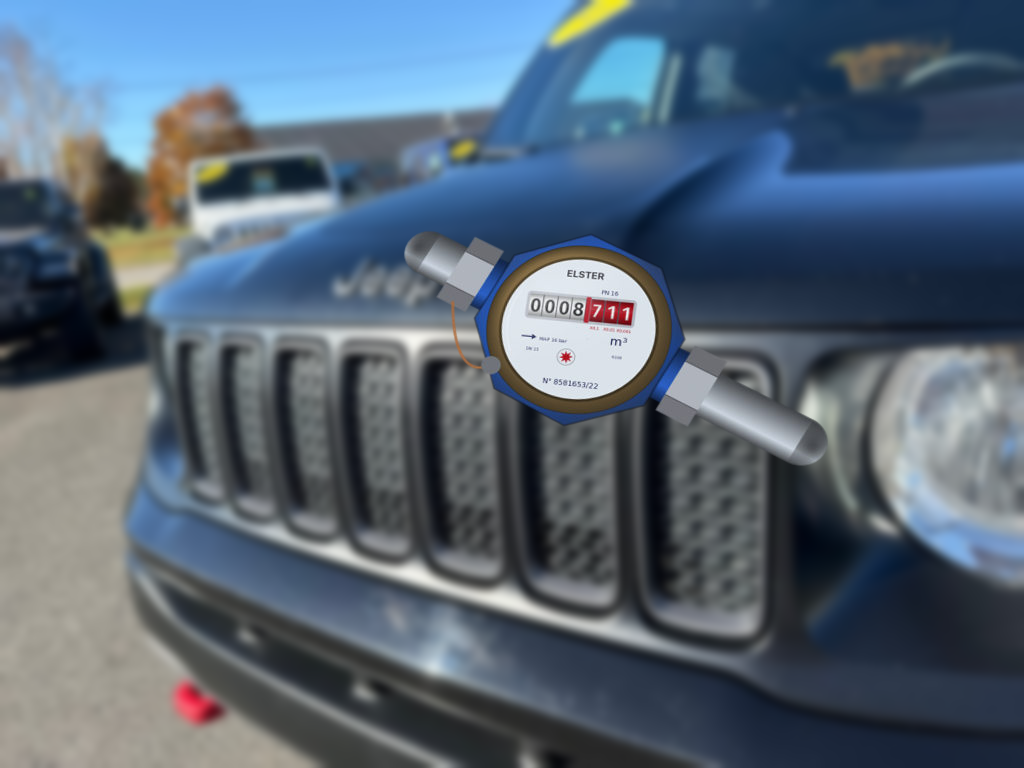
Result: **8.711** m³
